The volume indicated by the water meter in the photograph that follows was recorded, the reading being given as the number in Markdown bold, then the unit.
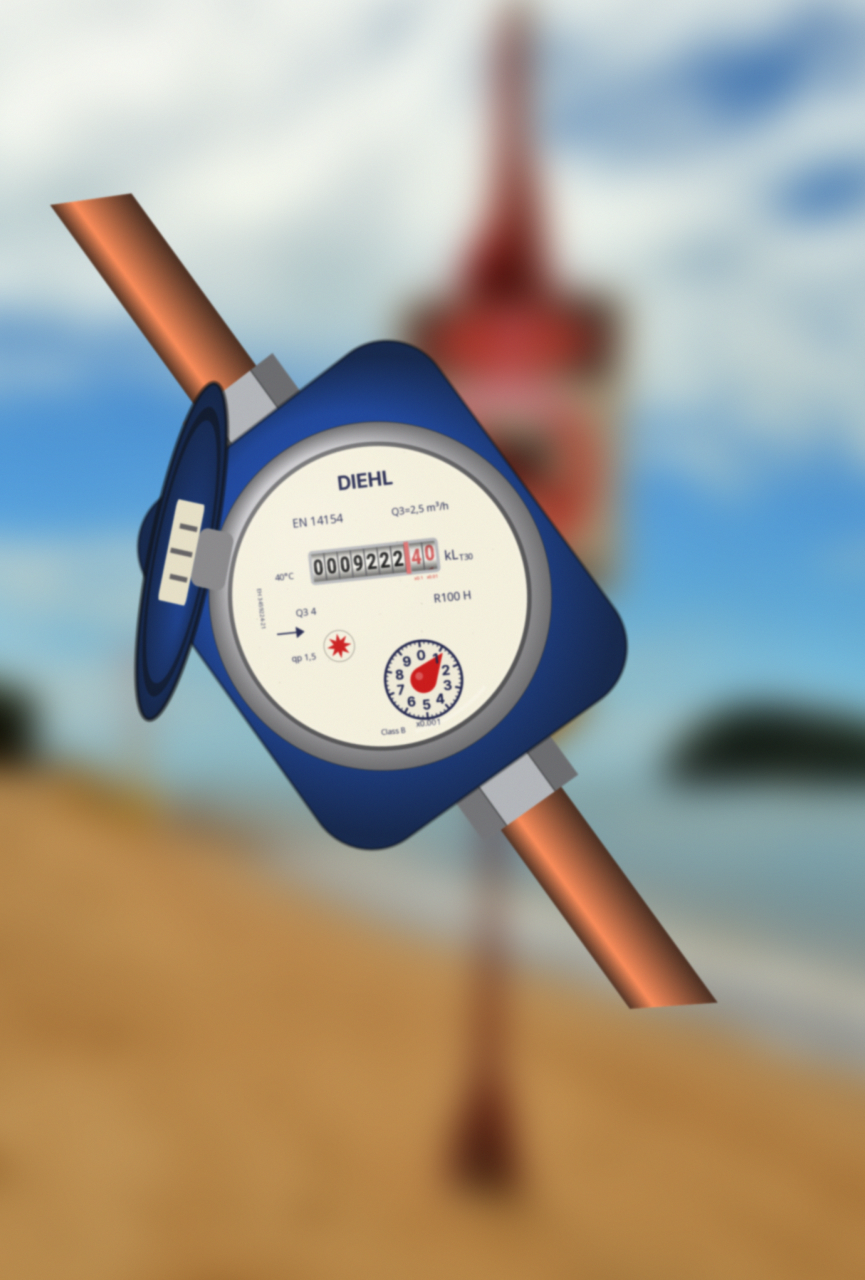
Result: **9222.401** kL
